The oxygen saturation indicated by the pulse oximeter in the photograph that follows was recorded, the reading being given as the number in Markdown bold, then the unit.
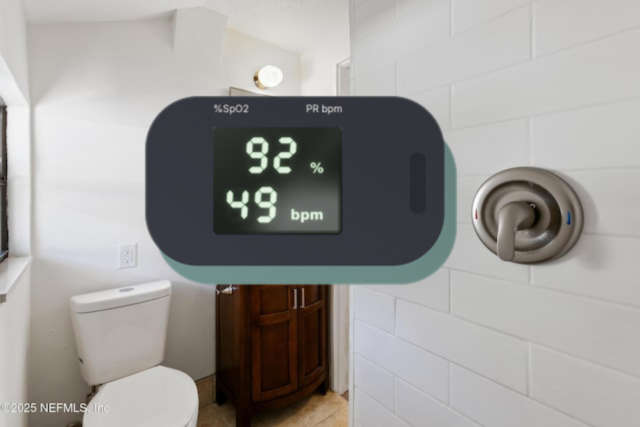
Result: **92** %
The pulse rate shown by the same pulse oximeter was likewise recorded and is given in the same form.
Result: **49** bpm
